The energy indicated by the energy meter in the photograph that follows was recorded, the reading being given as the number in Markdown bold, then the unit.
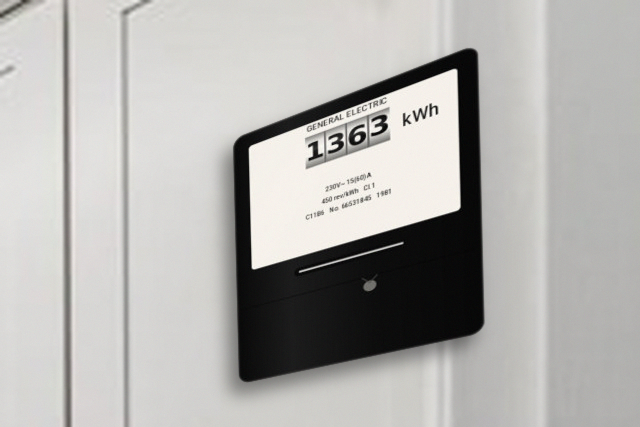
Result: **1363** kWh
